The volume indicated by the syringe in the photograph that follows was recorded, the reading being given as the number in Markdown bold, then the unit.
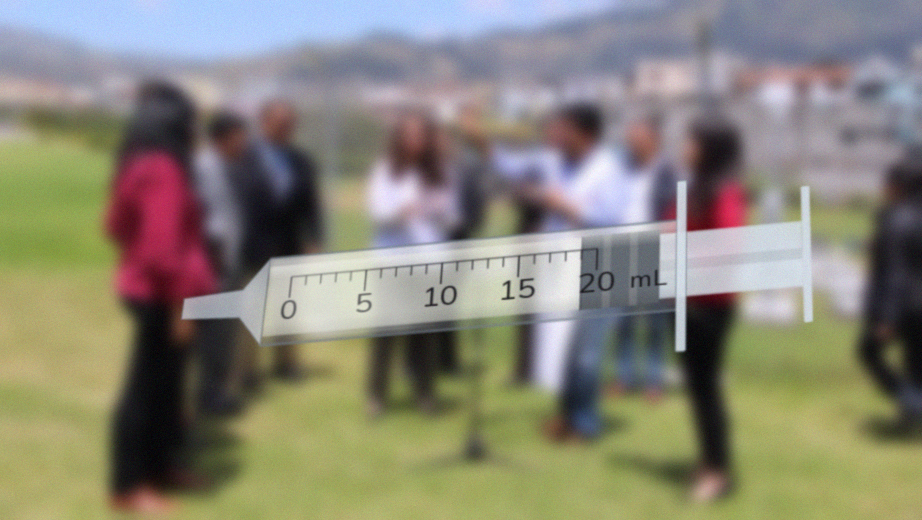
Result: **19** mL
